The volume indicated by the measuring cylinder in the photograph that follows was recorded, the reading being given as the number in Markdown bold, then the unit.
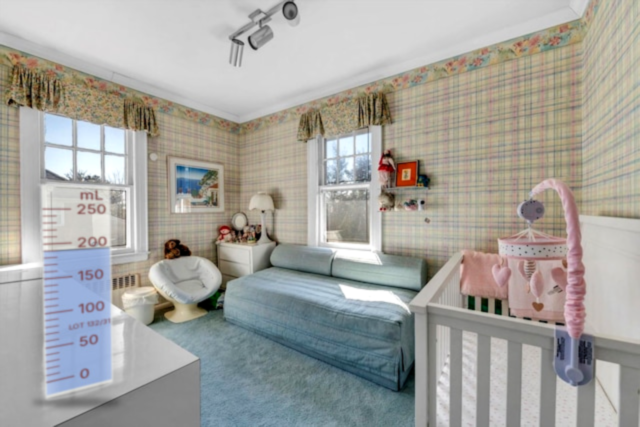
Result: **190** mL
